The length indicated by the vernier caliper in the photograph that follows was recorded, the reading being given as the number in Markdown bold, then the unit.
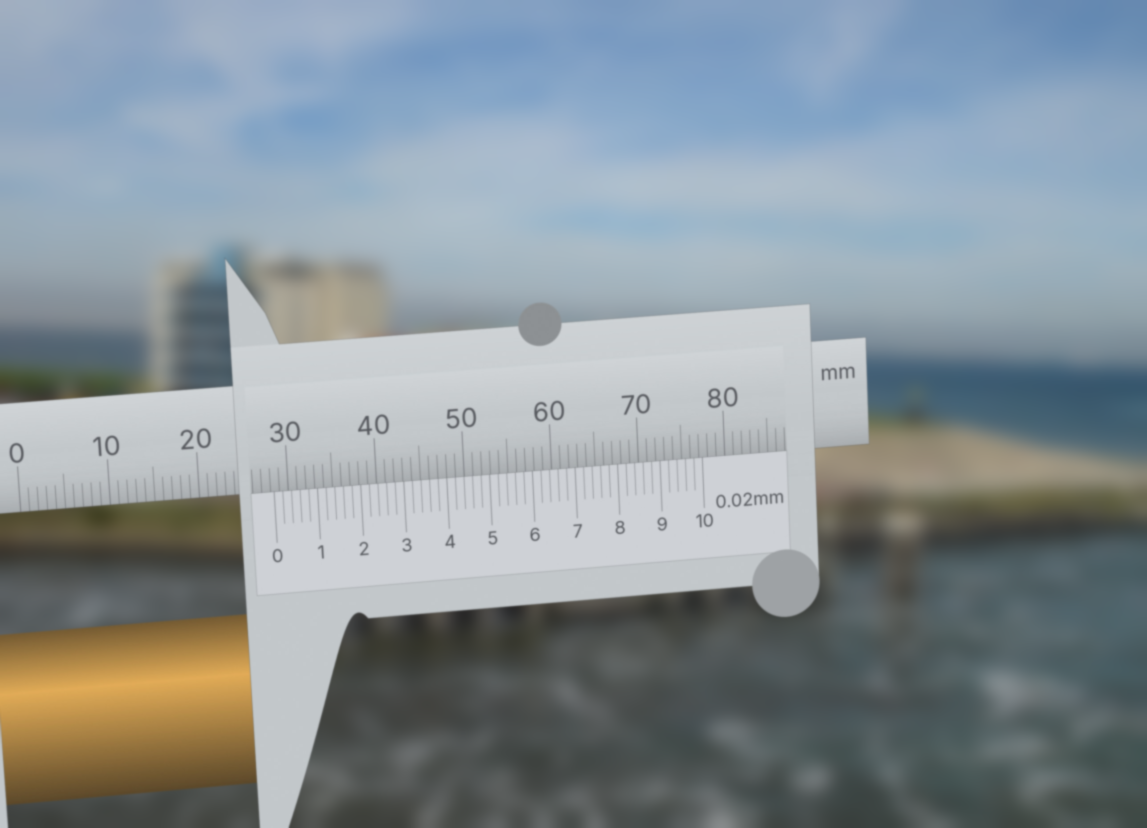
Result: **28.4** mm
